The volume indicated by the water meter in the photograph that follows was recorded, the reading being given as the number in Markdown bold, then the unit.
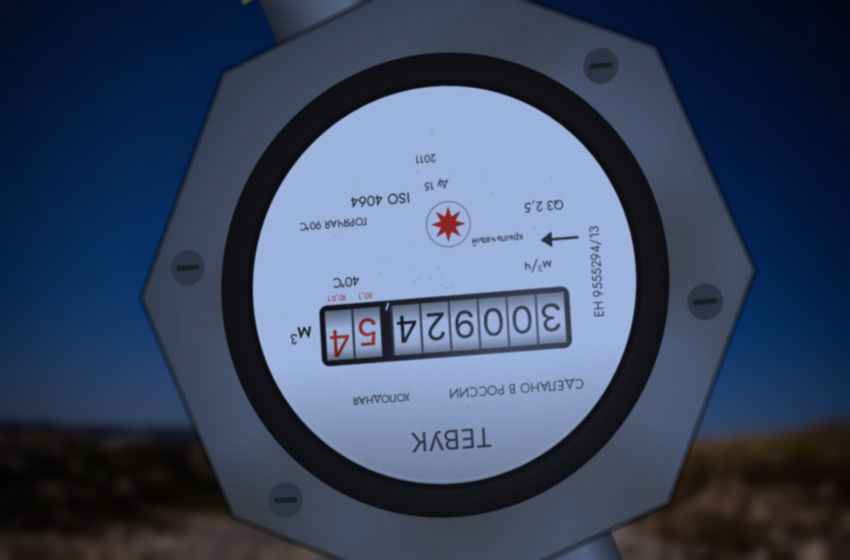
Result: **300924.54** m³
